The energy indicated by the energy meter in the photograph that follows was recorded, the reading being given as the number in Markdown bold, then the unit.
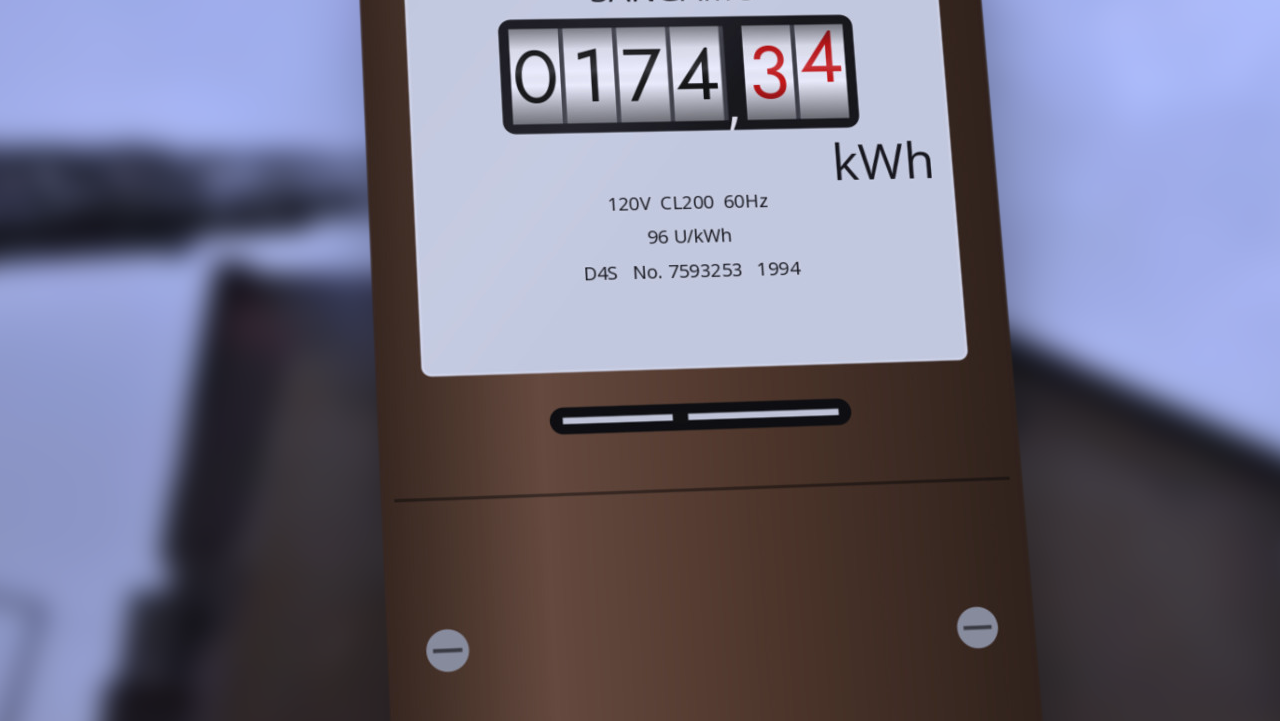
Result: **174.34** kWh
